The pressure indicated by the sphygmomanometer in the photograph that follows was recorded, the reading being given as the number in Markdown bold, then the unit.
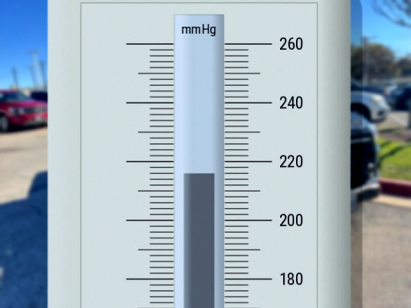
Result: **216** mmHg
